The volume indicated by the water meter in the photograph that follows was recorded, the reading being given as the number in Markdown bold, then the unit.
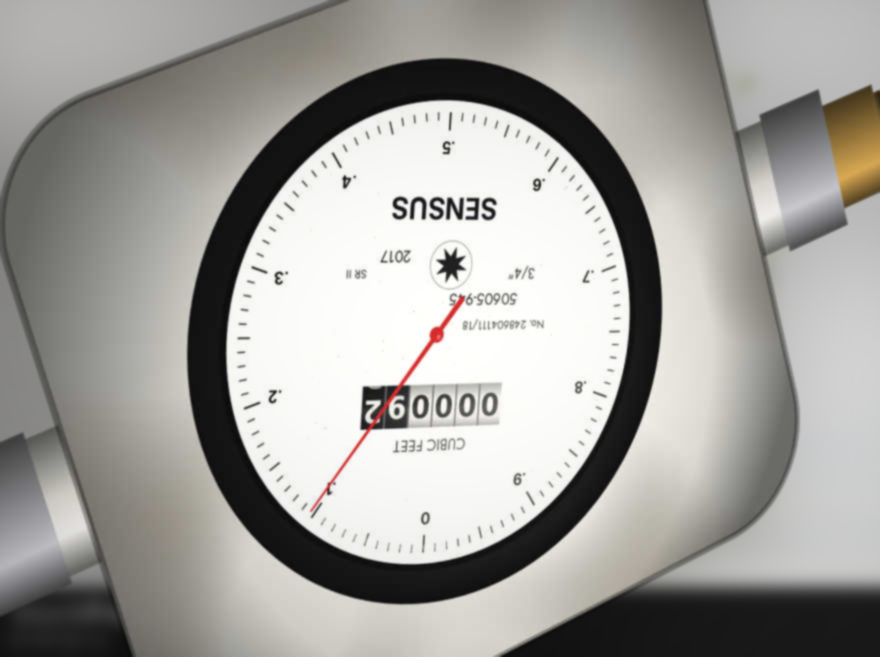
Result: **92.10** ft³
